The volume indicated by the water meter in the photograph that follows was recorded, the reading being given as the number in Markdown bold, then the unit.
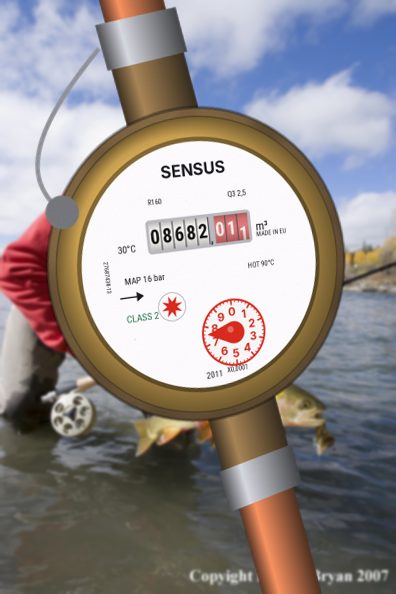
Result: **8682.0107** m³
